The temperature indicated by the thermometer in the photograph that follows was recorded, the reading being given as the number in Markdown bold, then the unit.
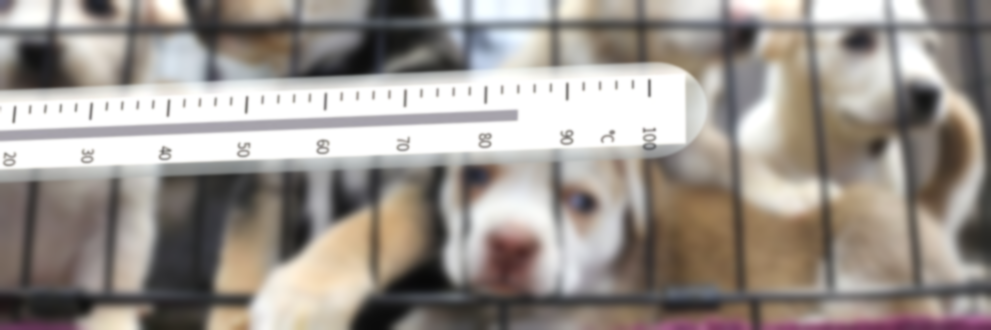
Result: **84** °C
